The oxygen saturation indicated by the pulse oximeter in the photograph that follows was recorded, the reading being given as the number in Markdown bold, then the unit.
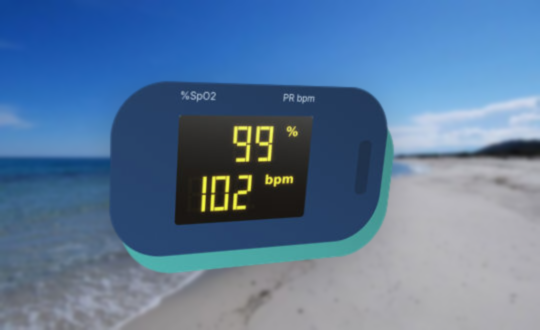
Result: **99** %
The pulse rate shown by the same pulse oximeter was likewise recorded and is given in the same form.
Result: **102** bpm
